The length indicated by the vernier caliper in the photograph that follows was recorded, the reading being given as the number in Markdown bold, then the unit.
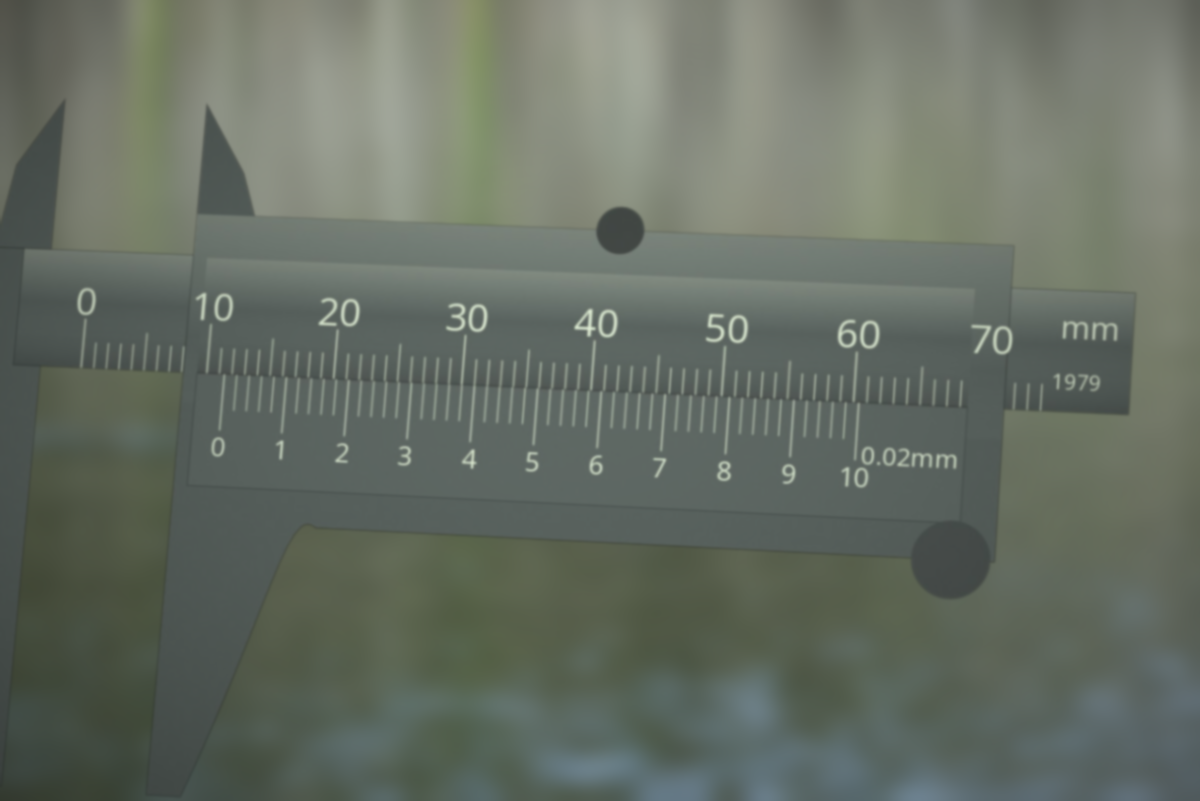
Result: **11.4** mm
